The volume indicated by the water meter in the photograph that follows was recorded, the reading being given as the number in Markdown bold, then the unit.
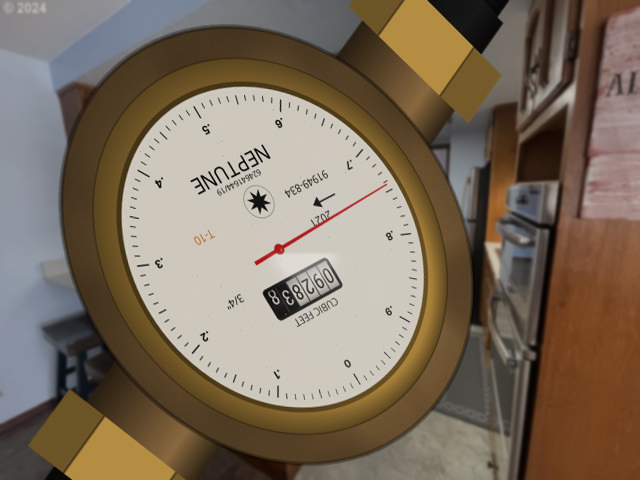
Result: **92837.74** ft³
